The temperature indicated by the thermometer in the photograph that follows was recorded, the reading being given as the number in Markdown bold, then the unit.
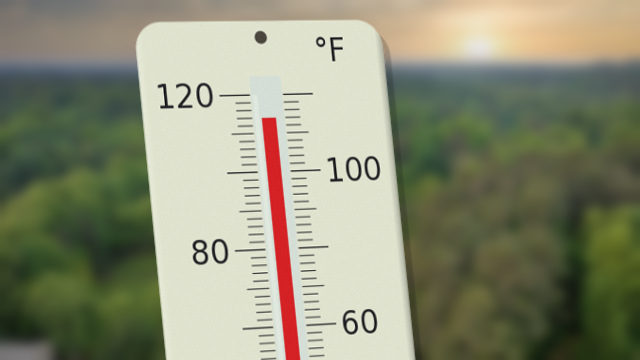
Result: **114** °F
